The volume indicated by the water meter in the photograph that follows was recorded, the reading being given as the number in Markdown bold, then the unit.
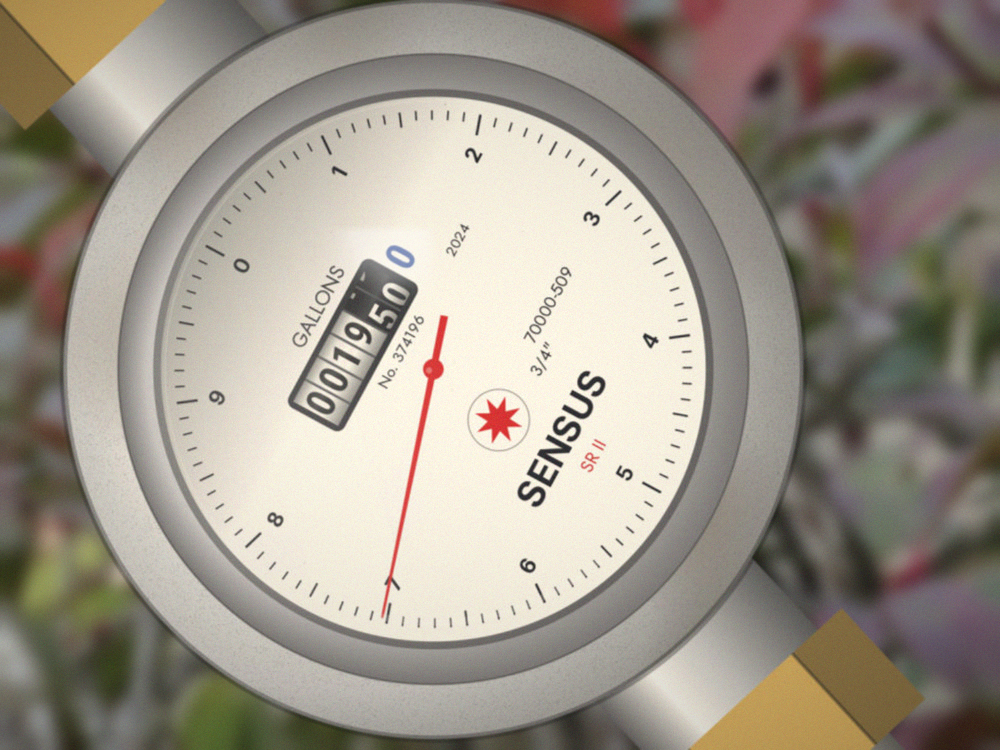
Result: **19497.0** gal
